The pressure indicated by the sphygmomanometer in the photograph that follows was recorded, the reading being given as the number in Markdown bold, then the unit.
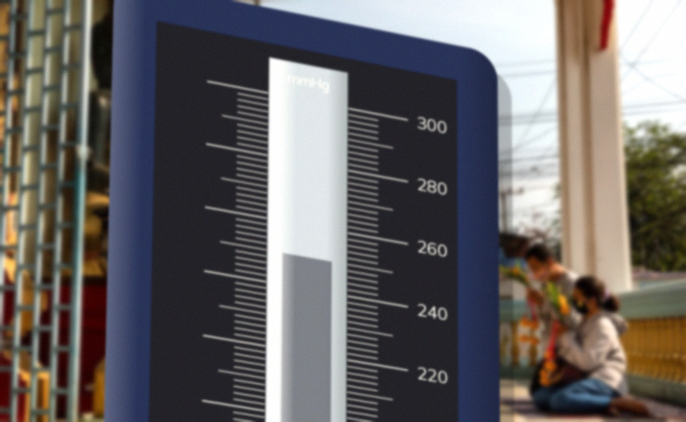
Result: **250** mmHg
